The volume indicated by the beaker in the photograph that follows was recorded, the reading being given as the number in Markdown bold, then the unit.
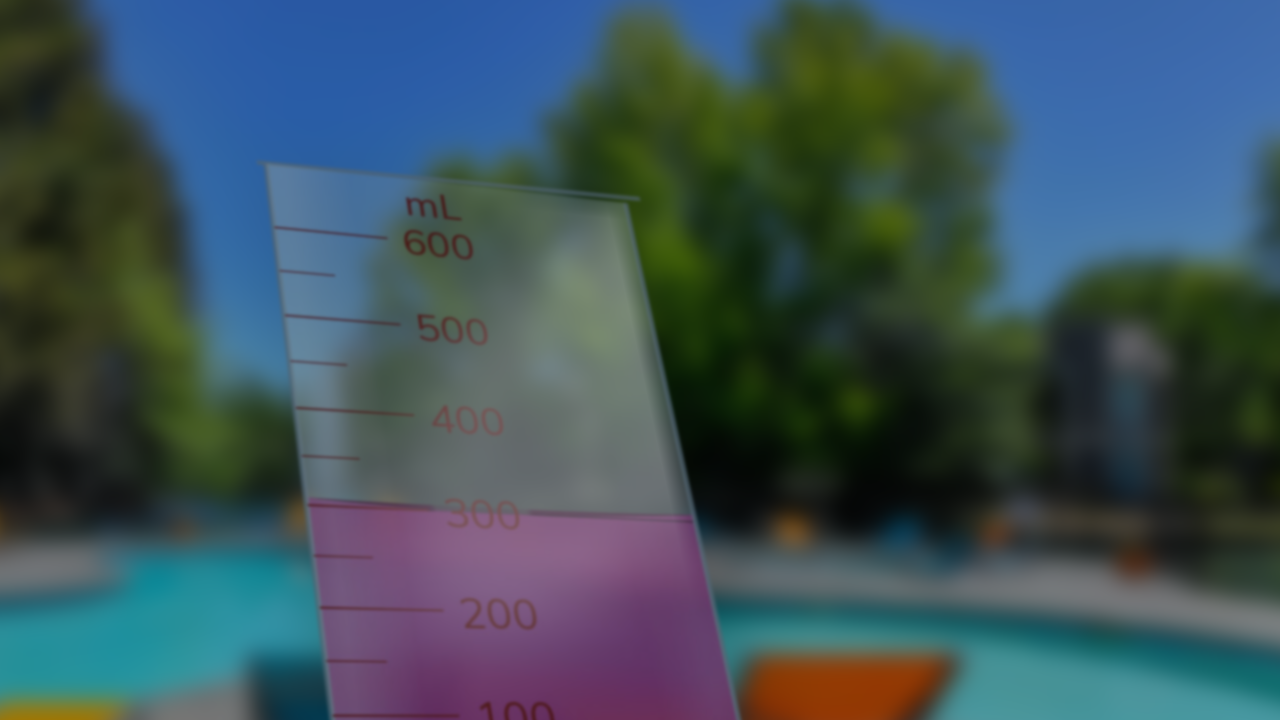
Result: **300** mL
